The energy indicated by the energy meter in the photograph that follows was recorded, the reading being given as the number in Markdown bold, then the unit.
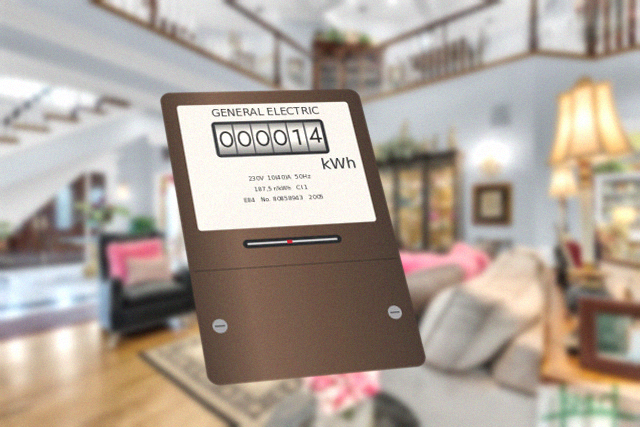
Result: **14** kWh
